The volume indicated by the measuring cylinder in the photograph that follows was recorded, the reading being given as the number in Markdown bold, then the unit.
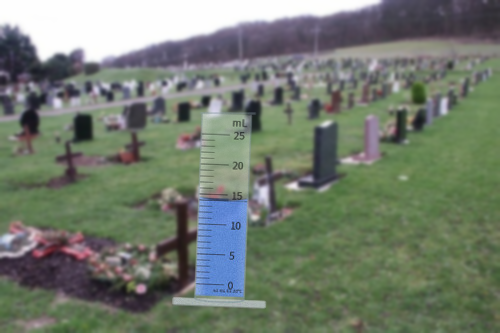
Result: **14** mL
